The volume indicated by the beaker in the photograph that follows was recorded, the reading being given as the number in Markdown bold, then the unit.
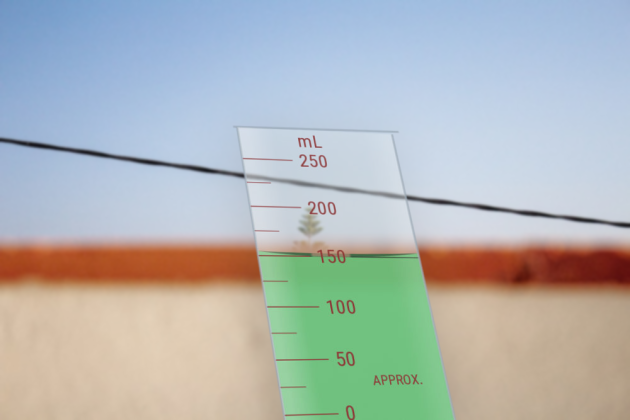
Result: **150** mL
